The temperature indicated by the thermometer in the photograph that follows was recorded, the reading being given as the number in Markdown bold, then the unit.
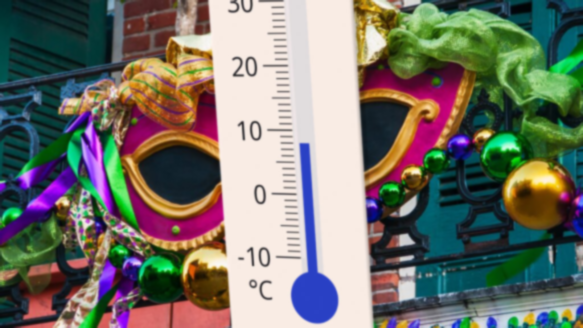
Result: **8** °C
